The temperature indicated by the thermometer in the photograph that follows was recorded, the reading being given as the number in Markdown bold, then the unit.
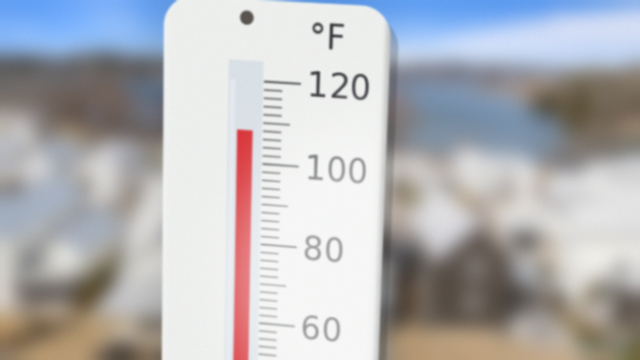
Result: **108** °F
